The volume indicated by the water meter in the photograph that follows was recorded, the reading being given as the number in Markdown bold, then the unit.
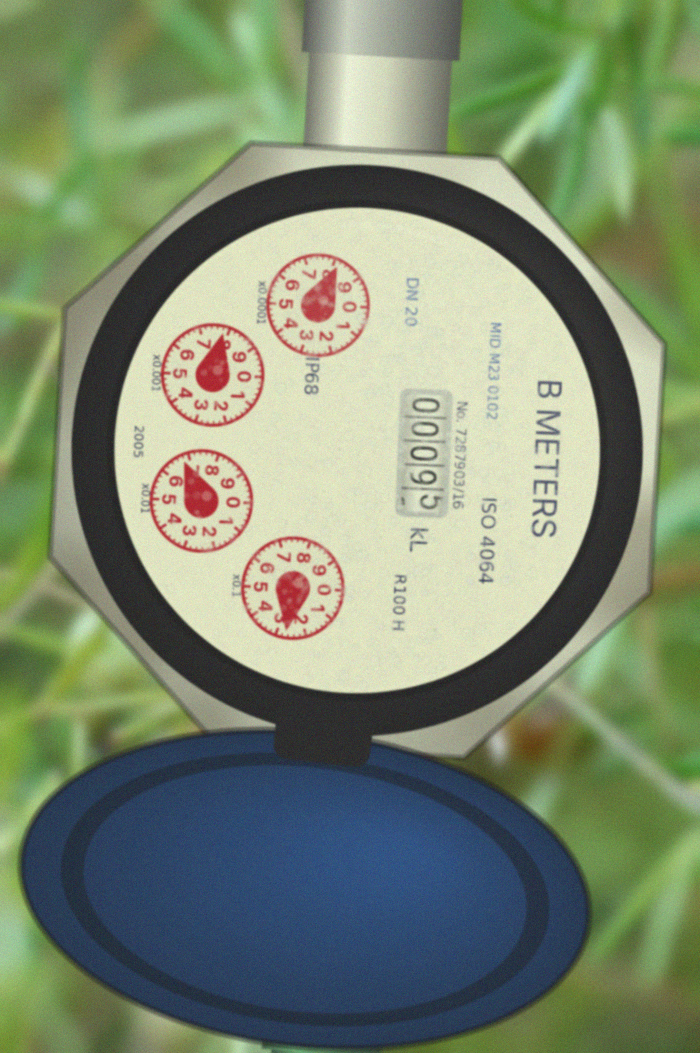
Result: **95.2678** kL
